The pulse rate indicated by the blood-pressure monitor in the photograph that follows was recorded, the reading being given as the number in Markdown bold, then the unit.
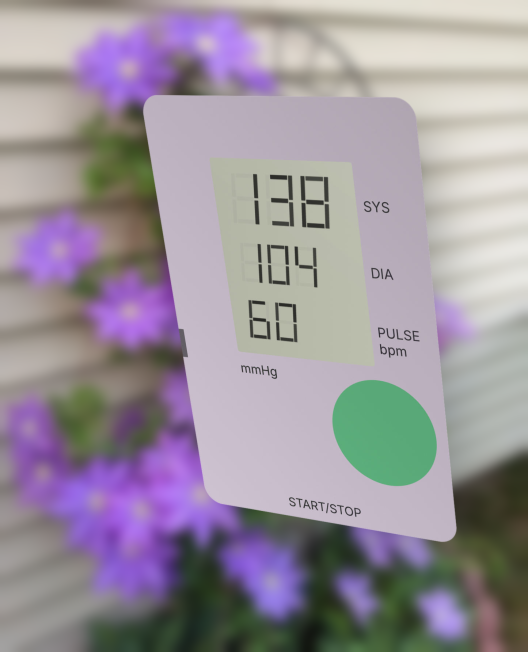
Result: **60** bpm
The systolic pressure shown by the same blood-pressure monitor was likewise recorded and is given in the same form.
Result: **138** mmHg
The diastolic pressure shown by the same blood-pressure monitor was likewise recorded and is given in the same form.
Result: **104** mmHg
